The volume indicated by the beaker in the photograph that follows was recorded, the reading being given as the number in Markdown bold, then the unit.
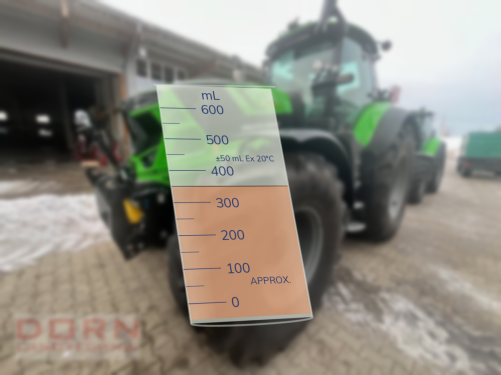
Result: **350** mL
